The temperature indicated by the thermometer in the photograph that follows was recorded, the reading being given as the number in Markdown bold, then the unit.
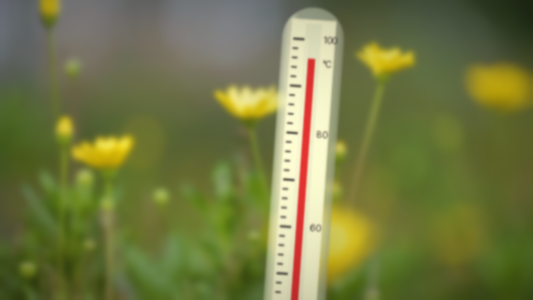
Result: **96** °C
